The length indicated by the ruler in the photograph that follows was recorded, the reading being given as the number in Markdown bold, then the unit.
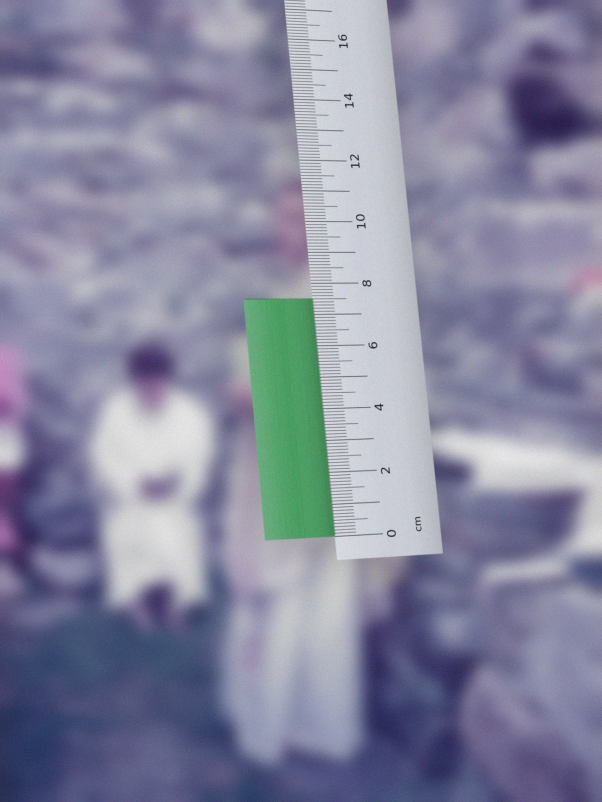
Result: **7.5** cm
